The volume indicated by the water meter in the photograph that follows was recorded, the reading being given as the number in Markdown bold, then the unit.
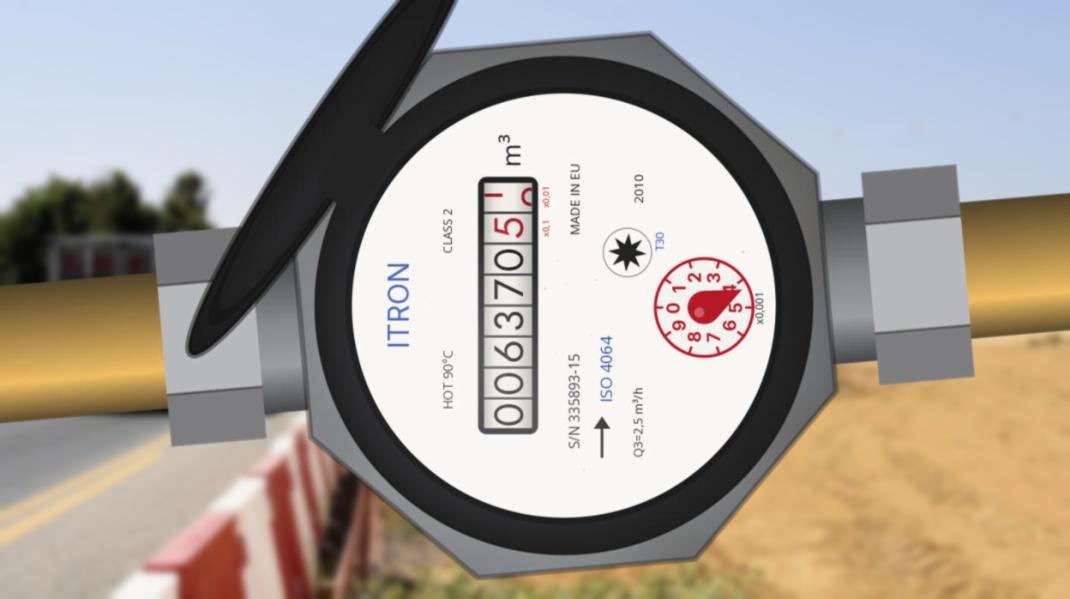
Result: **6370.514** m³
